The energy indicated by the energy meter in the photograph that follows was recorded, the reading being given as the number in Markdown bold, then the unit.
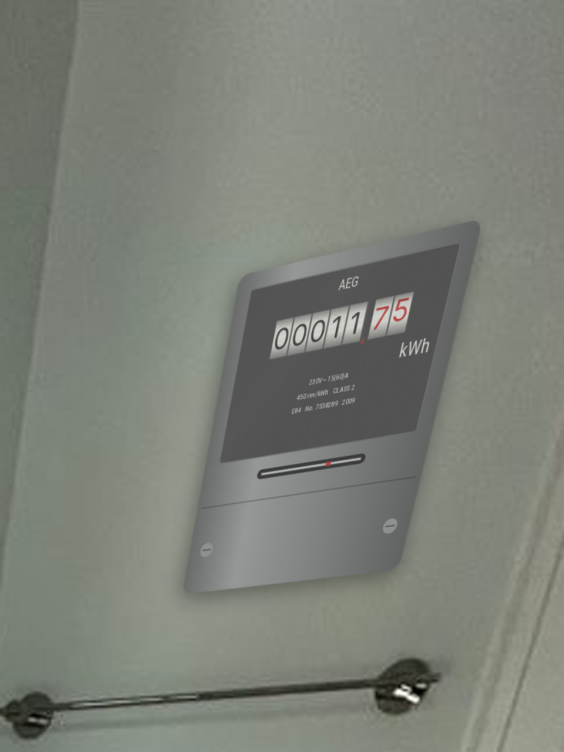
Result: **11.75** kWh
